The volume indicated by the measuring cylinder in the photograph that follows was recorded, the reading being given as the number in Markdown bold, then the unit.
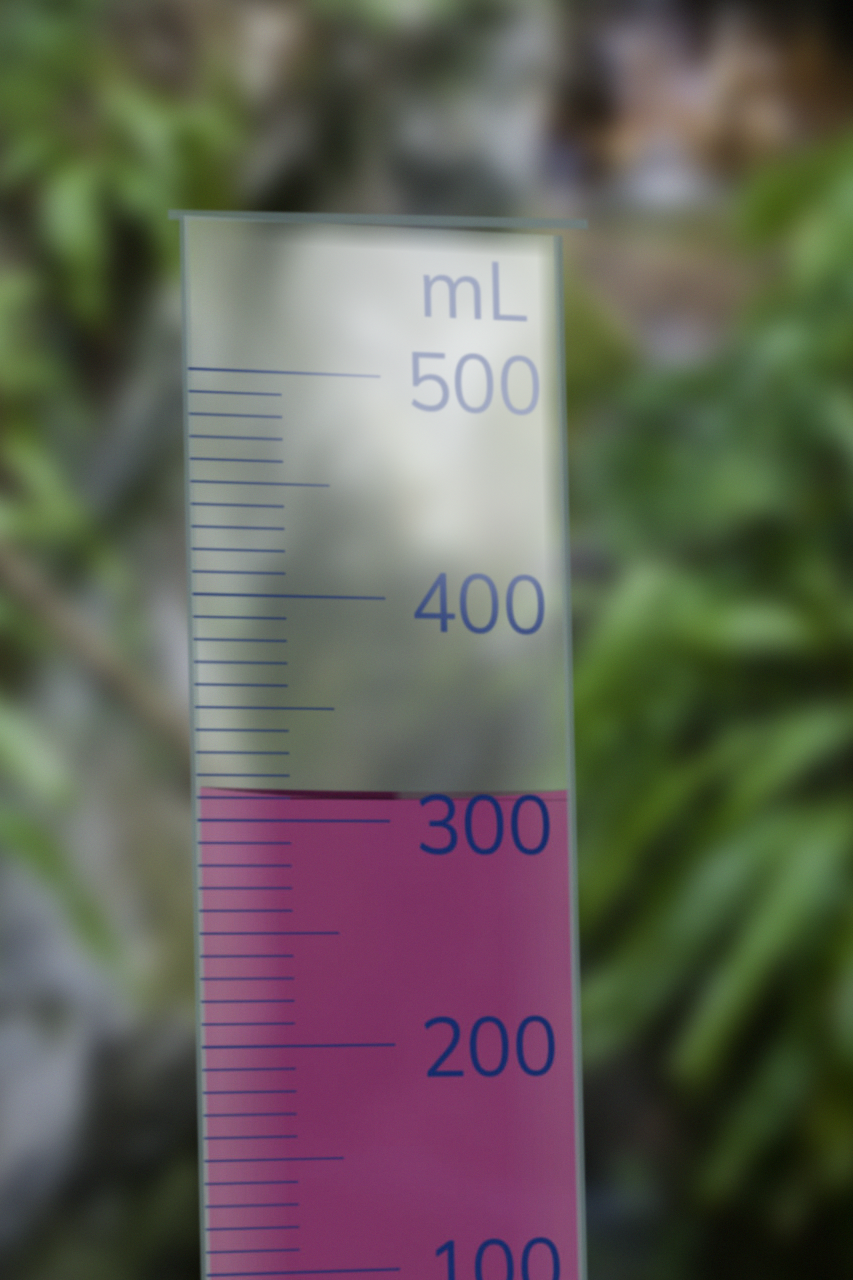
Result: **310** mL
